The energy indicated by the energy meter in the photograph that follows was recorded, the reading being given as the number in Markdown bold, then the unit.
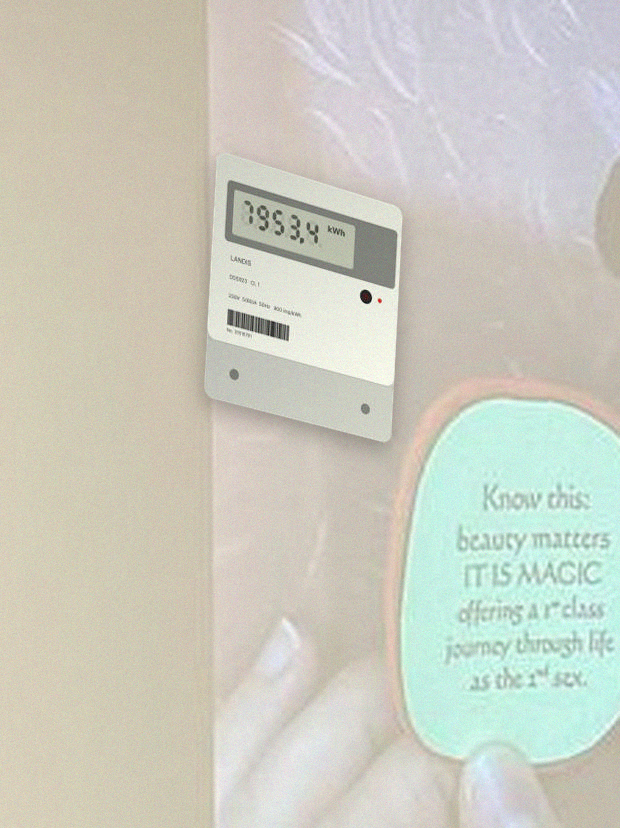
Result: **7953.4** kWh
